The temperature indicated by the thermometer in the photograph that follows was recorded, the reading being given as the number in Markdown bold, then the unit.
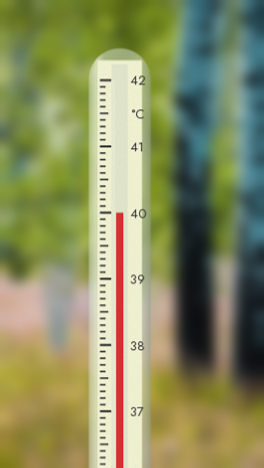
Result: **40** °C
